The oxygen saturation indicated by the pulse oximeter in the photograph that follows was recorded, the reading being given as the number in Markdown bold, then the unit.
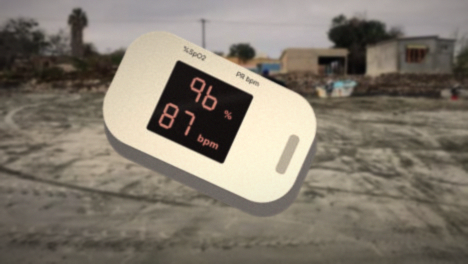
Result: **96** %
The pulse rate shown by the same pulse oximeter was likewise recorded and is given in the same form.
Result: **87** bpm
